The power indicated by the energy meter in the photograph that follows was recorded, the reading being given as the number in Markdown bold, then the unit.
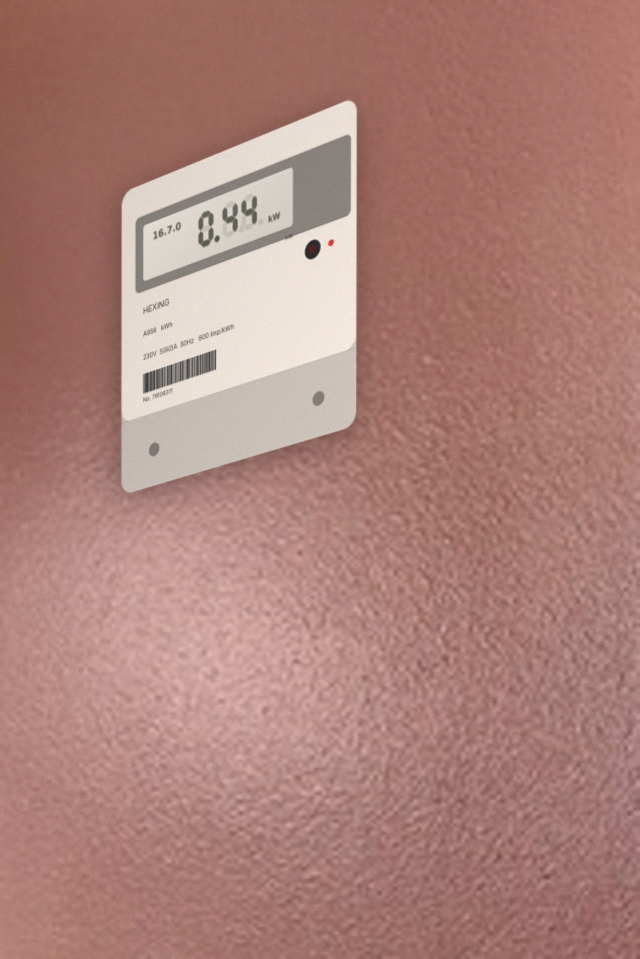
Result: **0.44** kW
